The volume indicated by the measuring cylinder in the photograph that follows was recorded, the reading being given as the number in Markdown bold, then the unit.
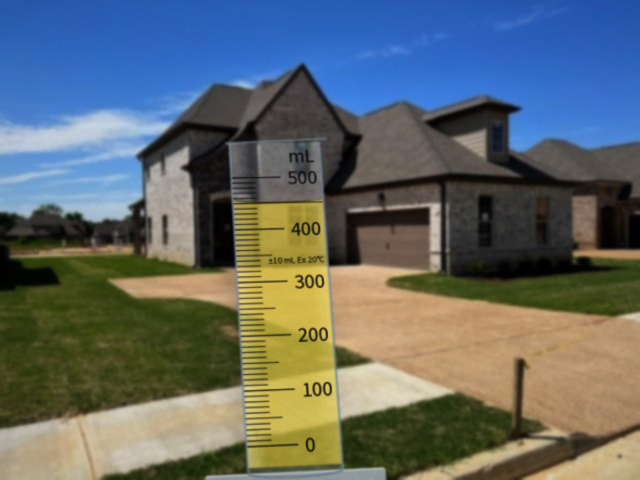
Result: **450** mL
